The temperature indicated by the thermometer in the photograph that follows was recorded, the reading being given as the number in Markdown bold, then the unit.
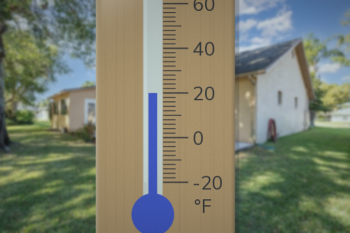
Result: **20** °F
